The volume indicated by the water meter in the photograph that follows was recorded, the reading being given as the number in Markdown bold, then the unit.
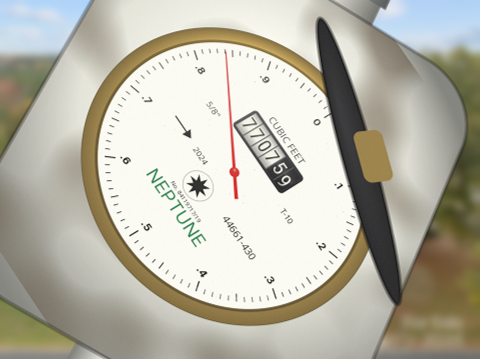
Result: **770758.84** ft³
